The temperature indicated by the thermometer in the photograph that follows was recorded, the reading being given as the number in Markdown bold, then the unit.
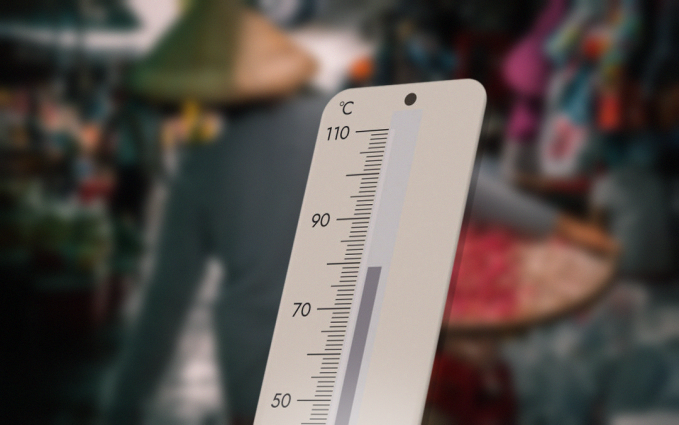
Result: **79** °C
